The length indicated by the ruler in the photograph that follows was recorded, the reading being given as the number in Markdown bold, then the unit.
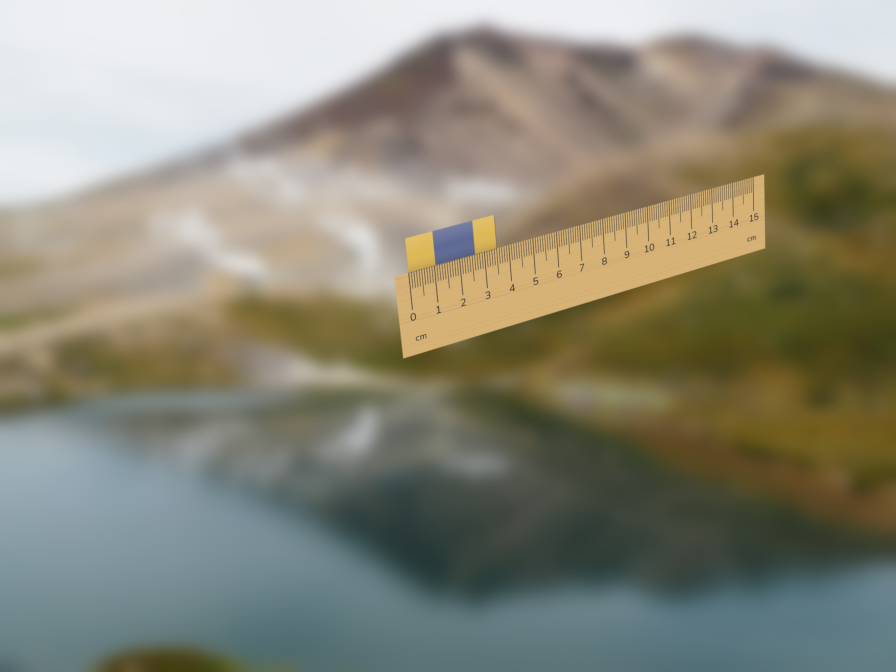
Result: **3.5** cm
